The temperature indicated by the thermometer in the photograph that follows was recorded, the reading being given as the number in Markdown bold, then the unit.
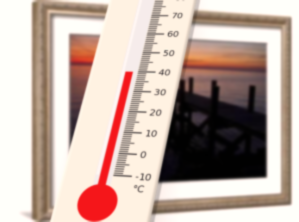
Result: **40** °C
